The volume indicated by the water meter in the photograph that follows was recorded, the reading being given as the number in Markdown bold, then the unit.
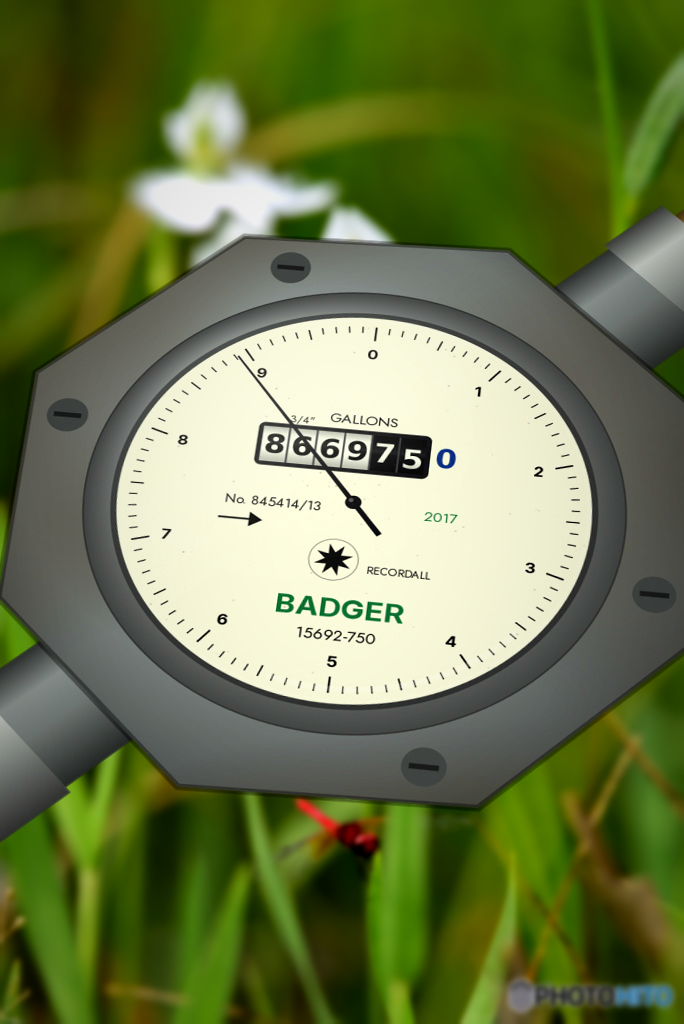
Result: **8669748.9** gal
